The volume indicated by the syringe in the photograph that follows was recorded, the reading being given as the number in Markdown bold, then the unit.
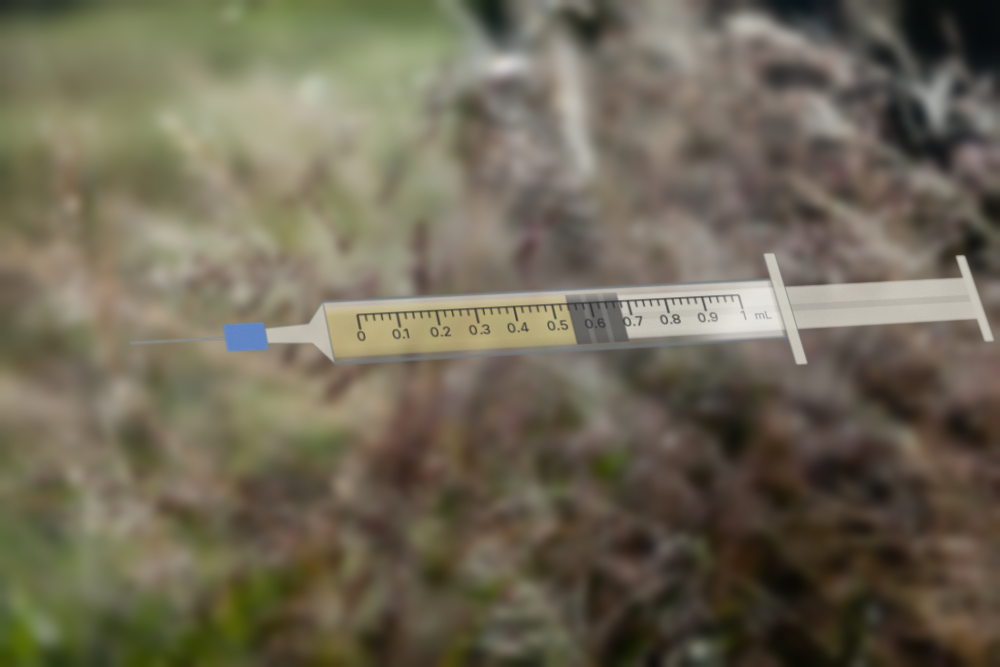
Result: **0.54** mL
